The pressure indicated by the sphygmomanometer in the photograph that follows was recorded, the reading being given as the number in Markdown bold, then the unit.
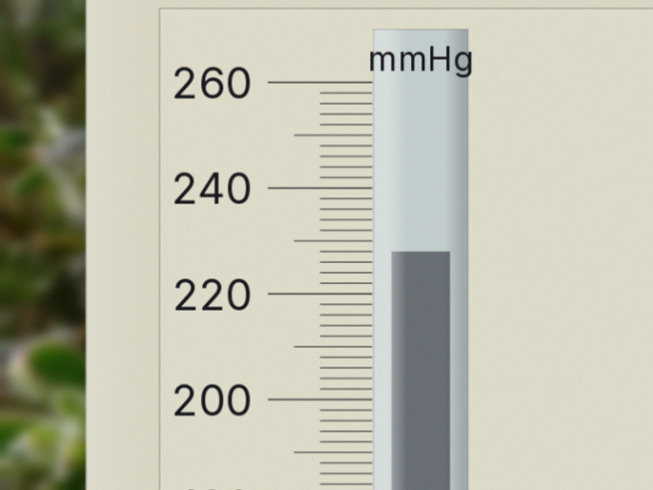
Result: **228** mmHg
